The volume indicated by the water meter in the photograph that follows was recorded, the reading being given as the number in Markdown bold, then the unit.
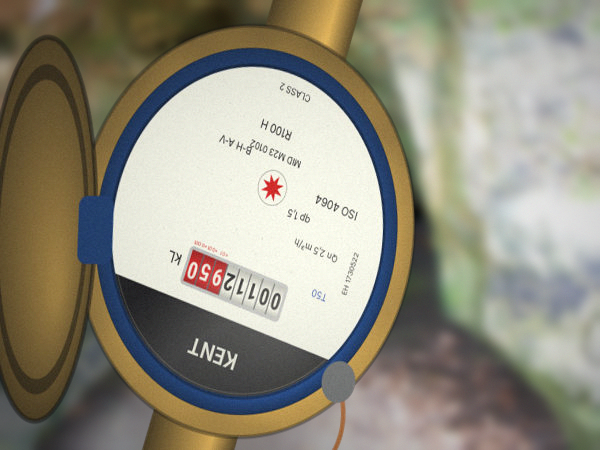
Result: **112.950** kL
